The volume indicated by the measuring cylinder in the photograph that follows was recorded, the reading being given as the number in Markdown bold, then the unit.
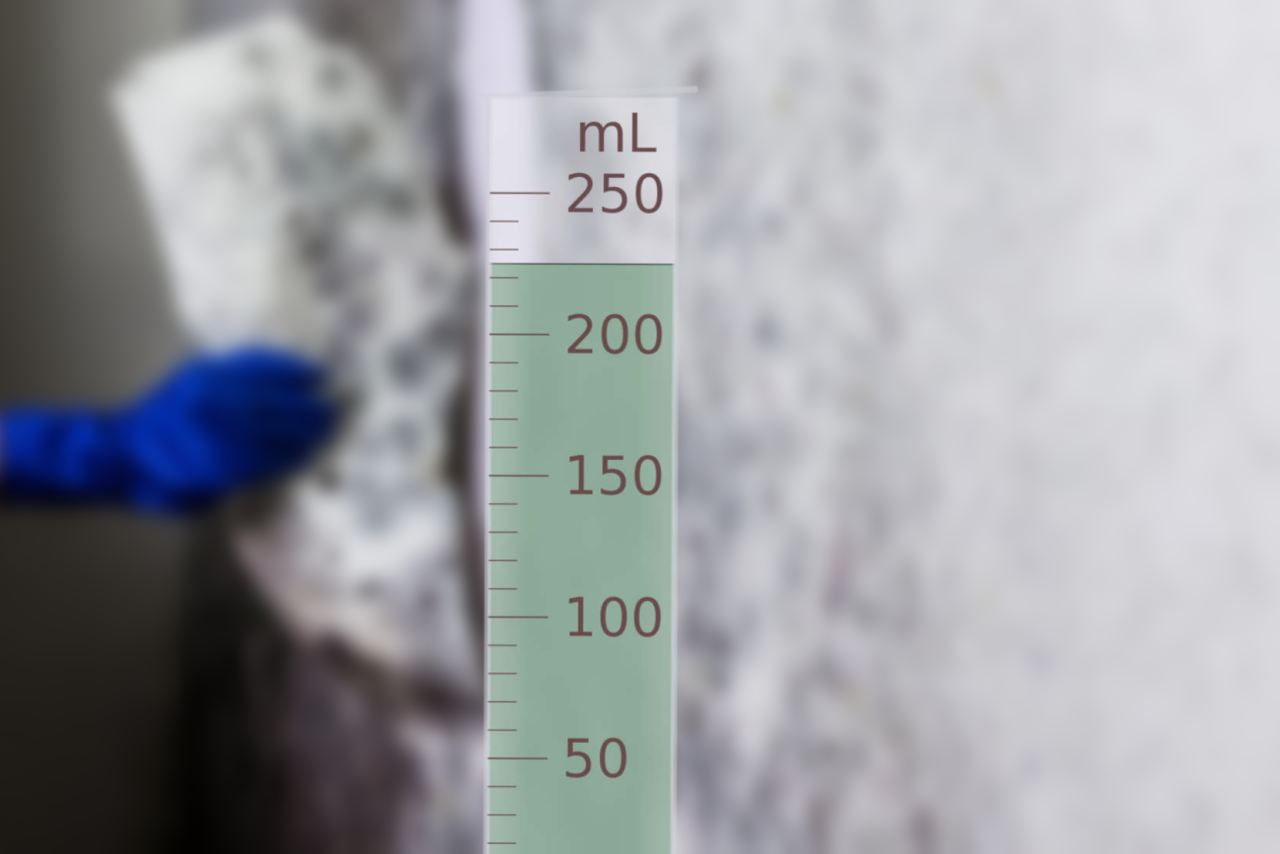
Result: **225** mL
